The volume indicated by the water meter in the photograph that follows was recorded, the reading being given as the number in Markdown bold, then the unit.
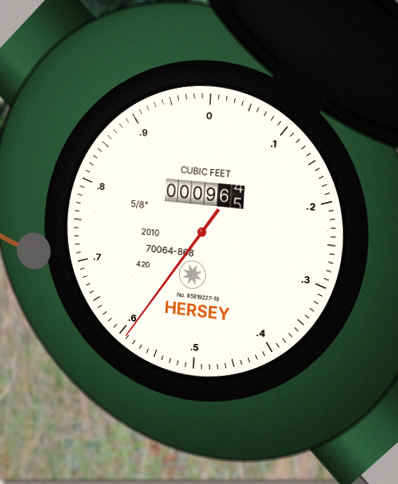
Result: **964.59** ft³
